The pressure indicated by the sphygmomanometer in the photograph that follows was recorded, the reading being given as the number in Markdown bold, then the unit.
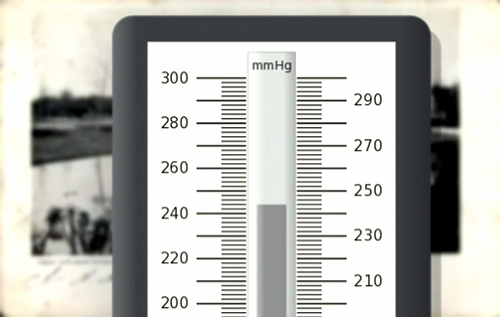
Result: **244** mmHg
